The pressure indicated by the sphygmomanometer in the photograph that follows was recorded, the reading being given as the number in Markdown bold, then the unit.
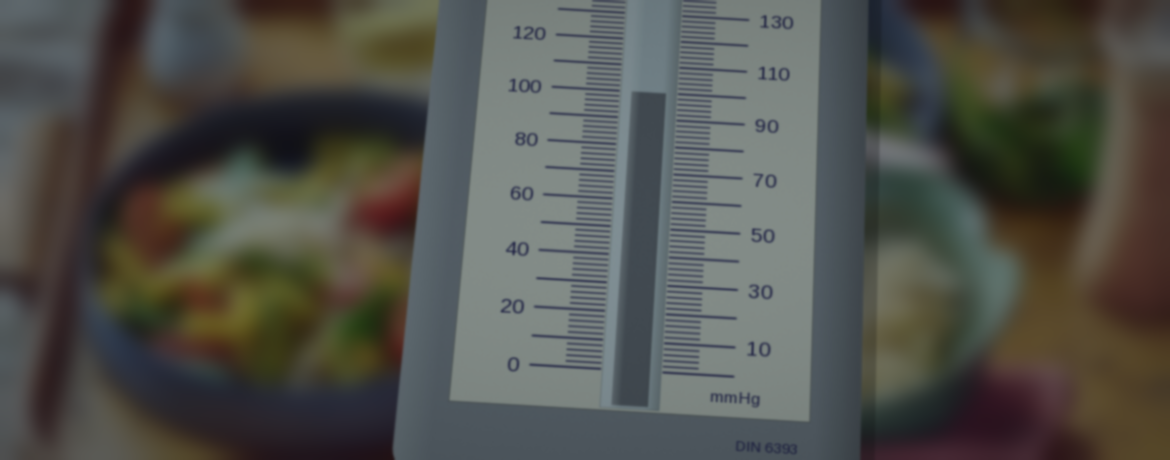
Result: **100** mmHg
